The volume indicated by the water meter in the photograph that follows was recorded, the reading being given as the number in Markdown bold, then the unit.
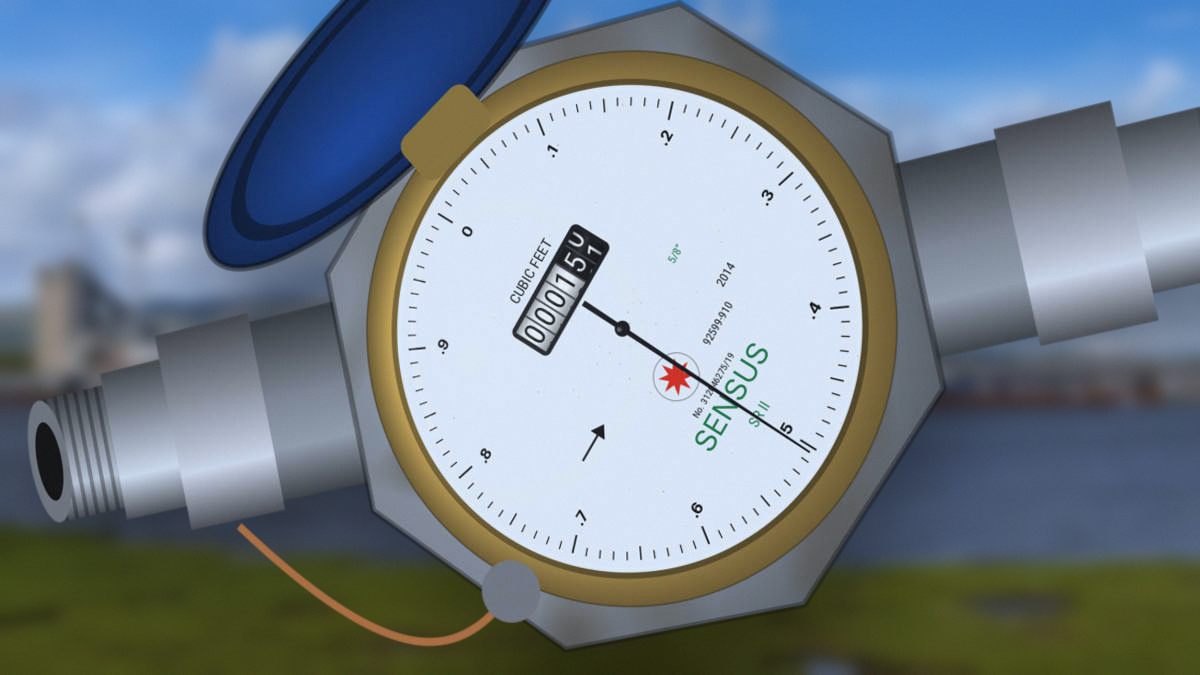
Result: **150.50** ft³
